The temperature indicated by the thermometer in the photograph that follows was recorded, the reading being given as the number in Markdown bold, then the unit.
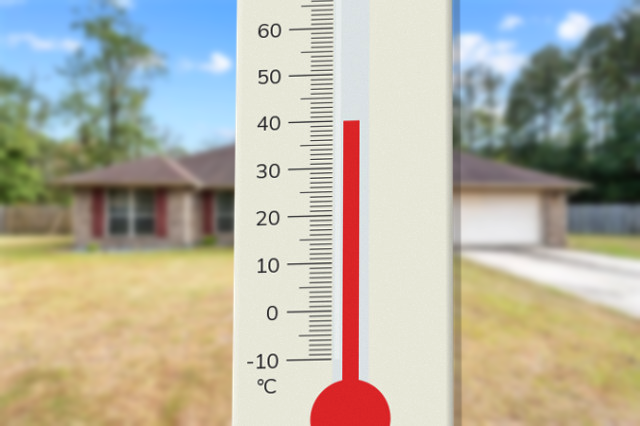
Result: **40** °C
